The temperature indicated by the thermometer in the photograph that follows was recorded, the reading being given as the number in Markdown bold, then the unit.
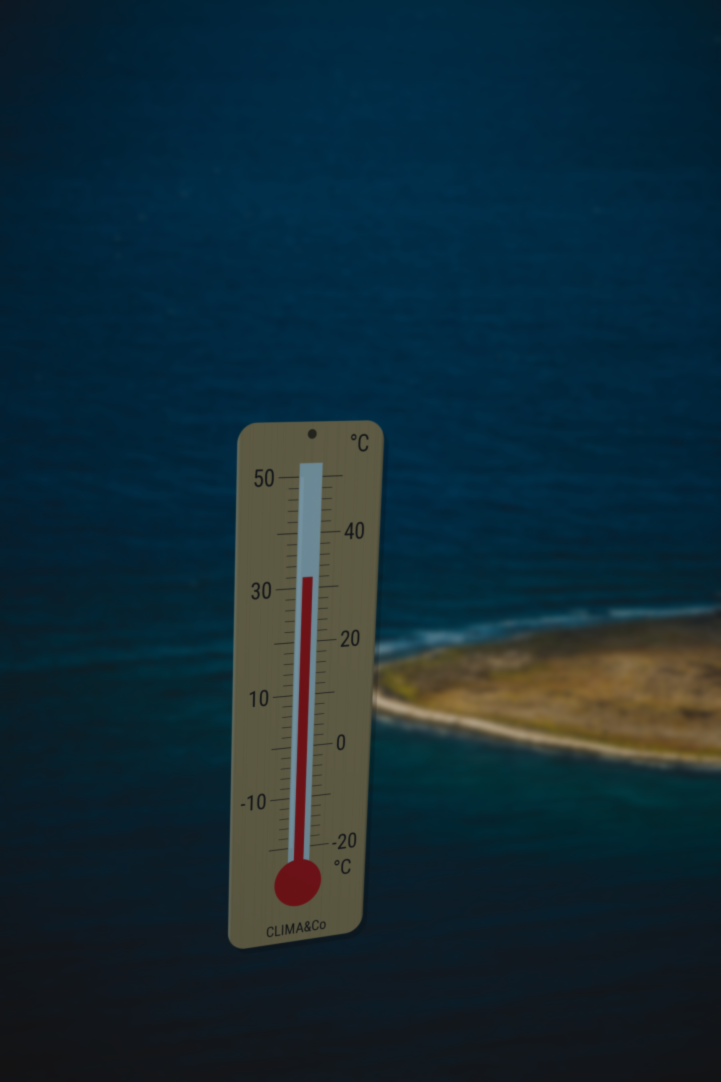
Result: **32** °C
